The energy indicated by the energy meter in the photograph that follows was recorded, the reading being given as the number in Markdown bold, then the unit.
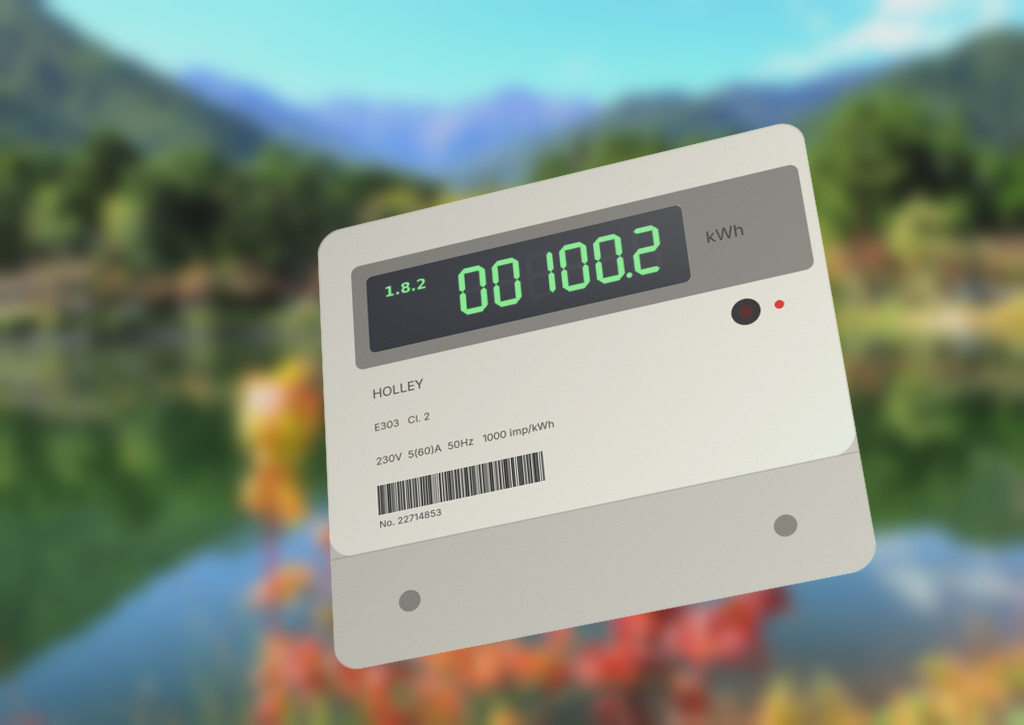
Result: **100.2** kWh
